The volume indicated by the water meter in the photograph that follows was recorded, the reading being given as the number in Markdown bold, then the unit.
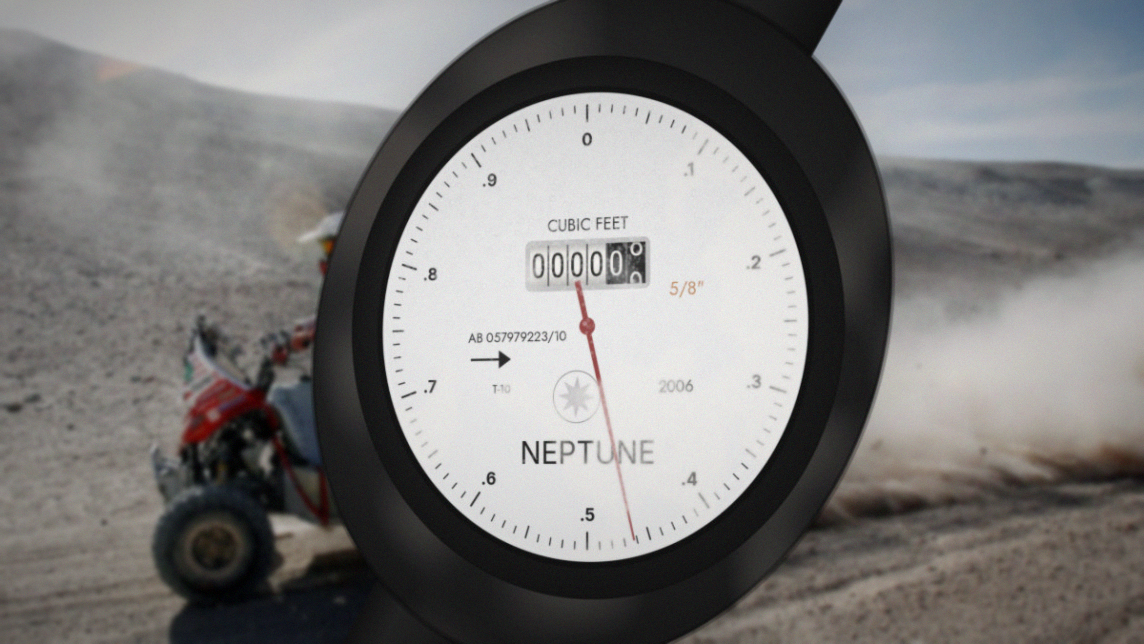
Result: **8.46** ft³
